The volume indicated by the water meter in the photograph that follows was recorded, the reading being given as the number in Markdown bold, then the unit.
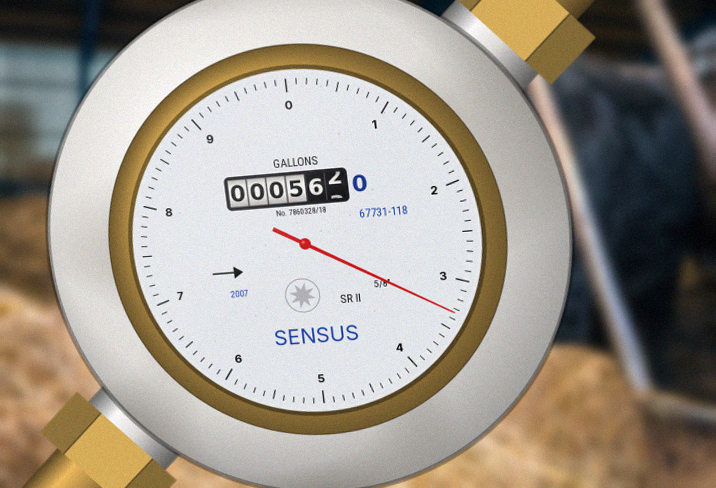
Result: **5623.3** gal
